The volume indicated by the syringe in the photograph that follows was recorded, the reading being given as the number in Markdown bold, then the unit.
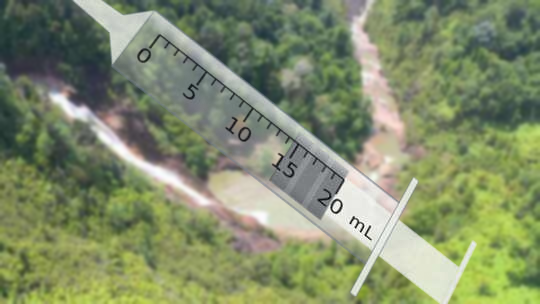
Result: **14.5** mL
